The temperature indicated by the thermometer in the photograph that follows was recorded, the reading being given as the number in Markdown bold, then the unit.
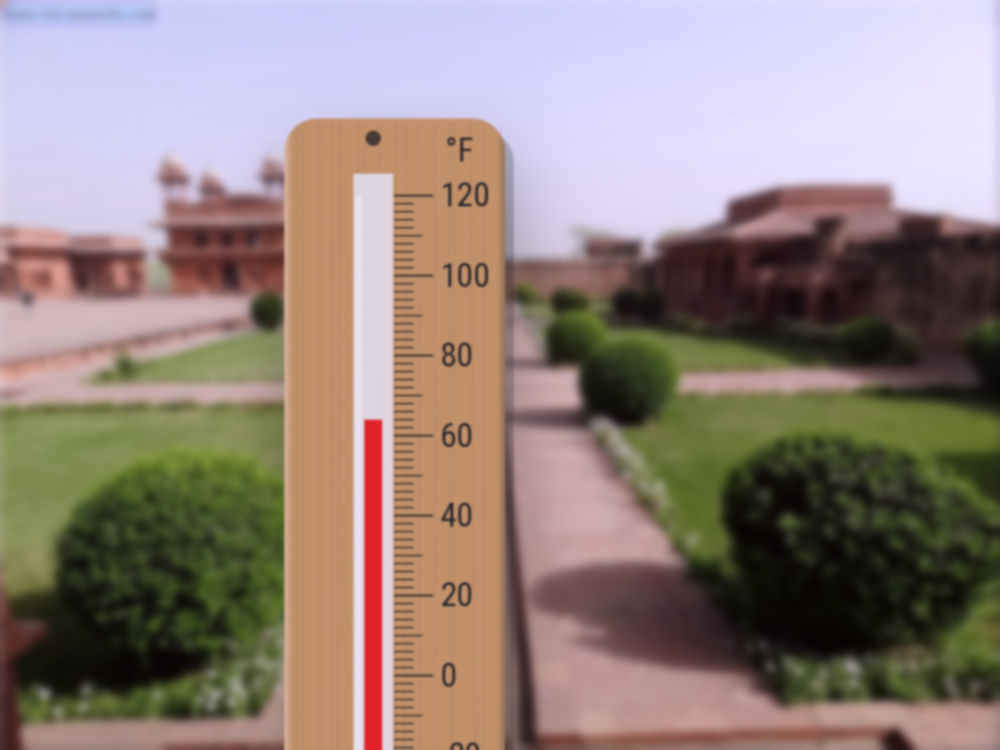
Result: **64** °F
